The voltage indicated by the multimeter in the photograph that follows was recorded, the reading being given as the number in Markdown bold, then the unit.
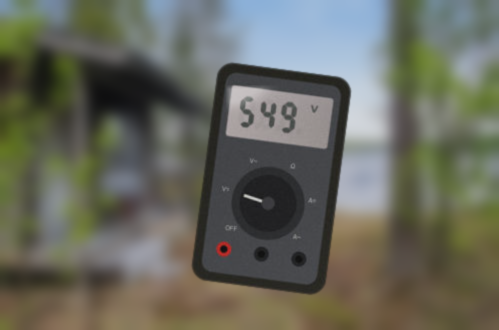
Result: **549** V
